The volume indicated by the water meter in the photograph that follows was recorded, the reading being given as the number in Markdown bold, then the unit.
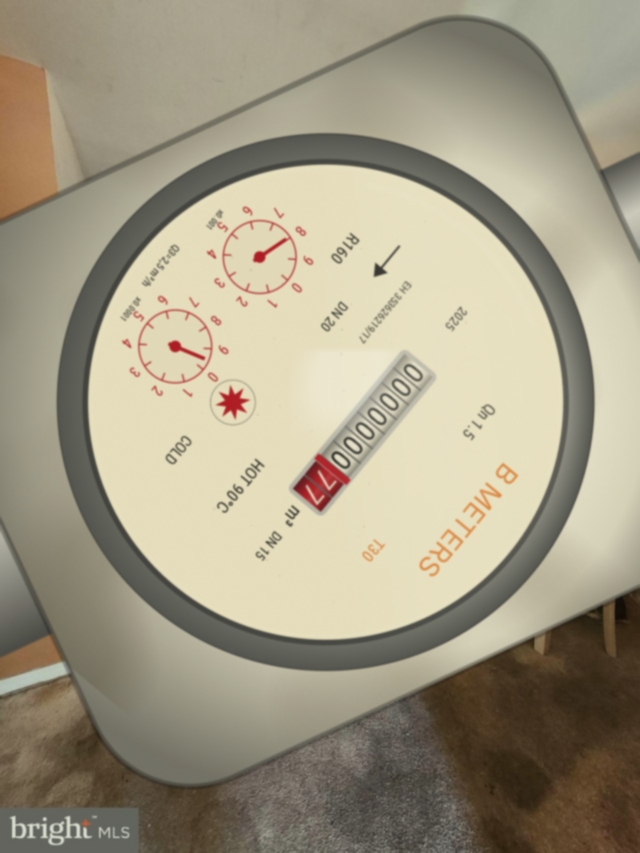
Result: **0.7779** m³
